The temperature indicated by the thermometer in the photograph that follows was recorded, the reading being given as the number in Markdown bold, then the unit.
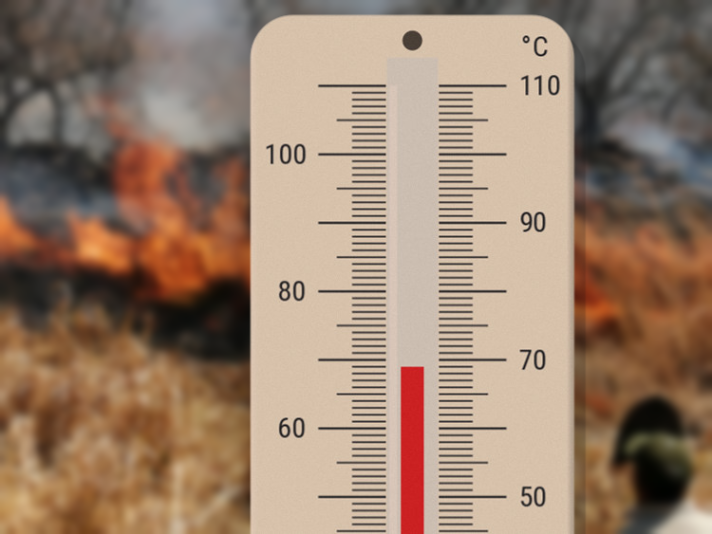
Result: **69** °C
